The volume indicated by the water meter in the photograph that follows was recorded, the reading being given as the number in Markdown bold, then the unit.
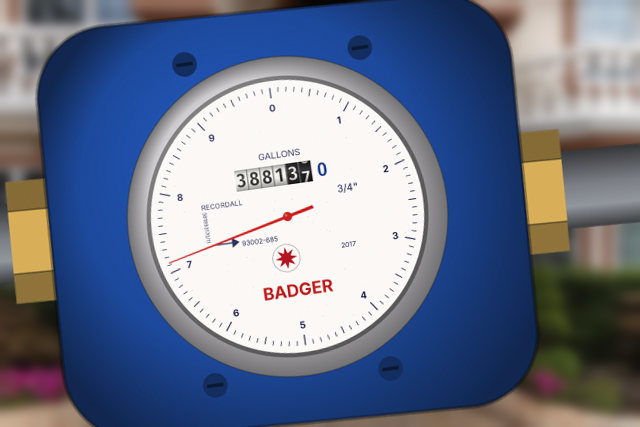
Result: **3881367.1** gal
